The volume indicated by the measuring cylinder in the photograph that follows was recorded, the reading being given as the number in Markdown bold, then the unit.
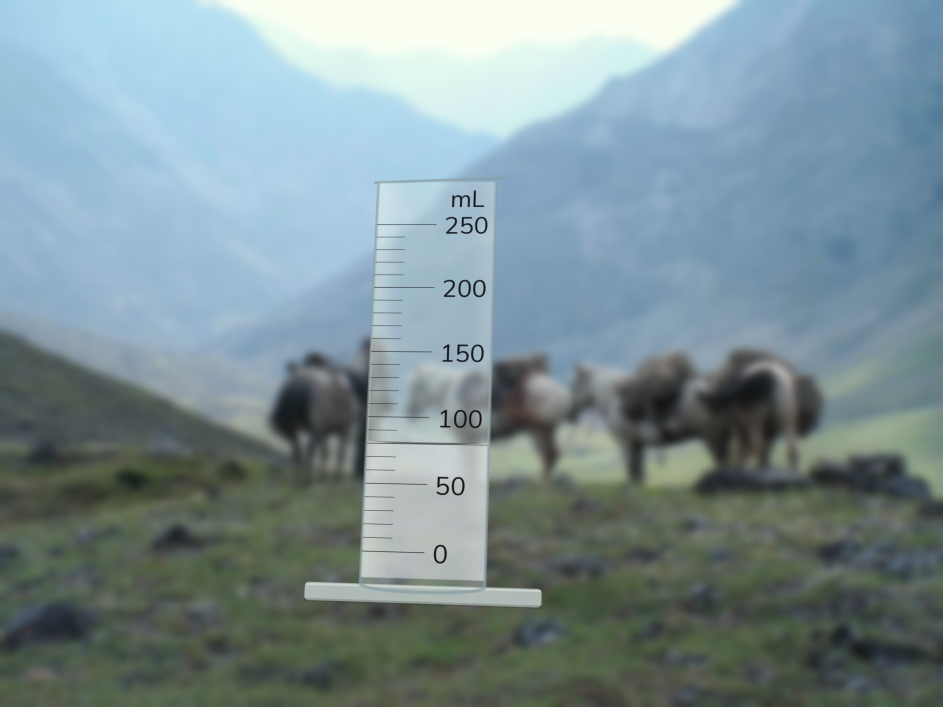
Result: **80** mL
